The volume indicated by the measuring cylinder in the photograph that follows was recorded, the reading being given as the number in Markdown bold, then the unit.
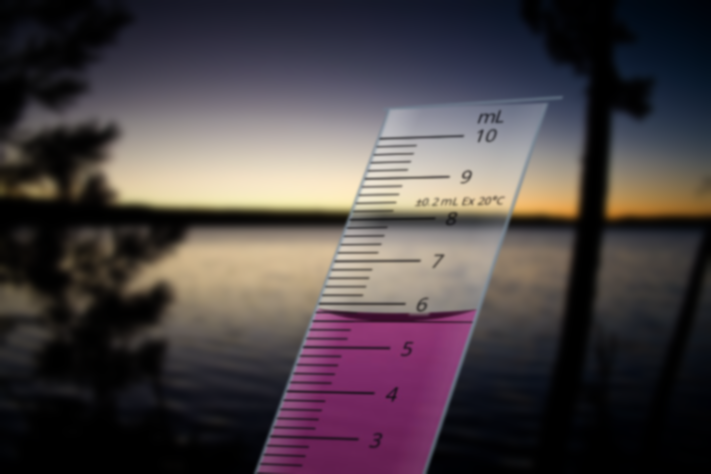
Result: **5.6** mL
